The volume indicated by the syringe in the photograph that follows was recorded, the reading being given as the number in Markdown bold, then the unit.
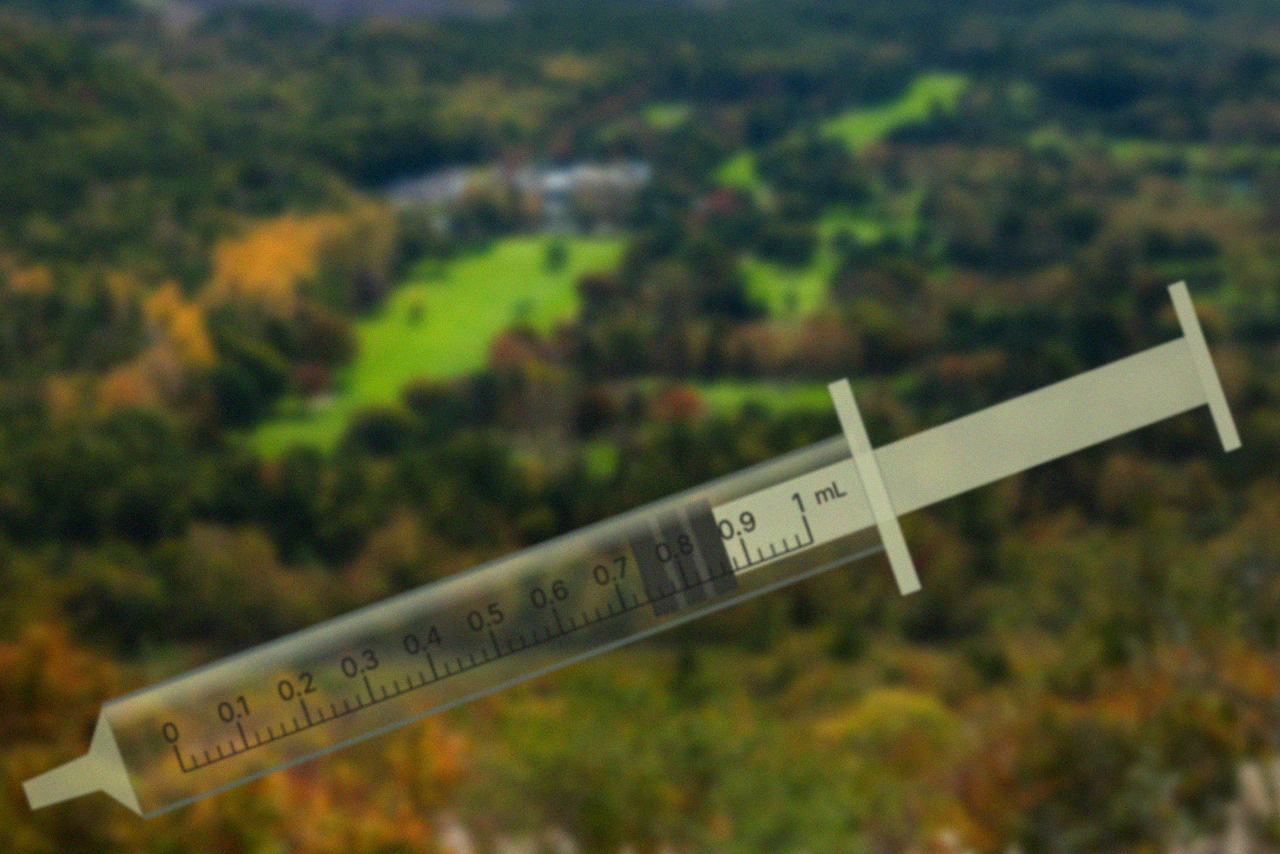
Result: **0.74** mL
